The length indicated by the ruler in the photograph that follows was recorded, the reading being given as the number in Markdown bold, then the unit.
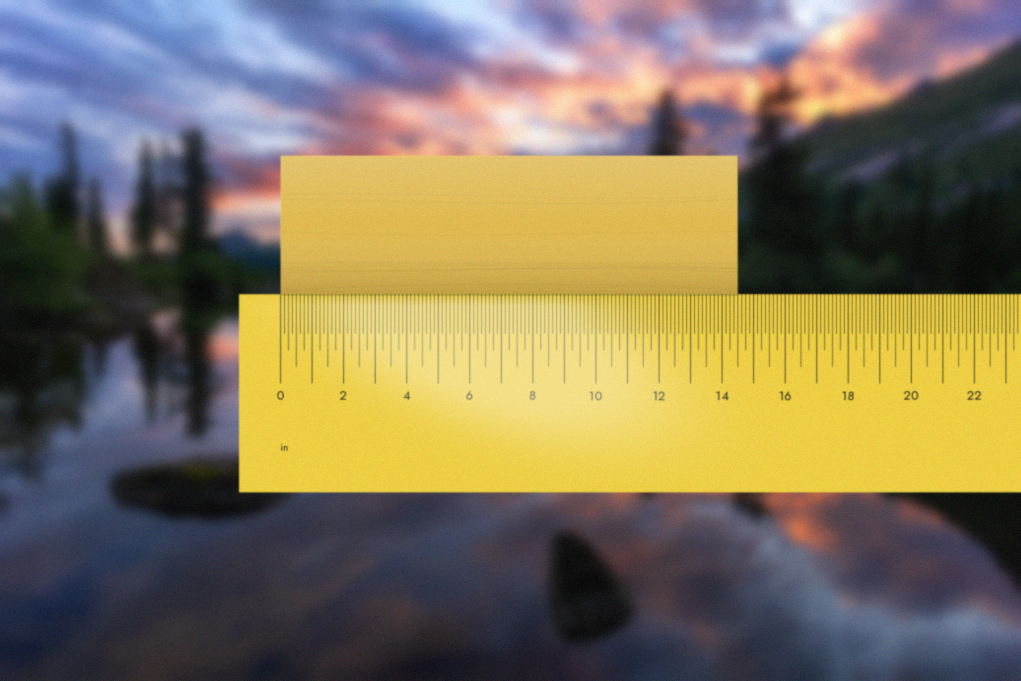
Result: **14.5** in
